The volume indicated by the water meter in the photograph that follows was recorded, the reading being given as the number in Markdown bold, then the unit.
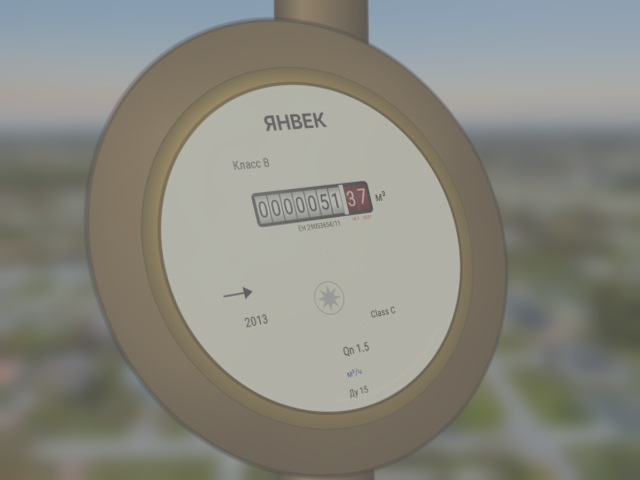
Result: **51.37** m³
